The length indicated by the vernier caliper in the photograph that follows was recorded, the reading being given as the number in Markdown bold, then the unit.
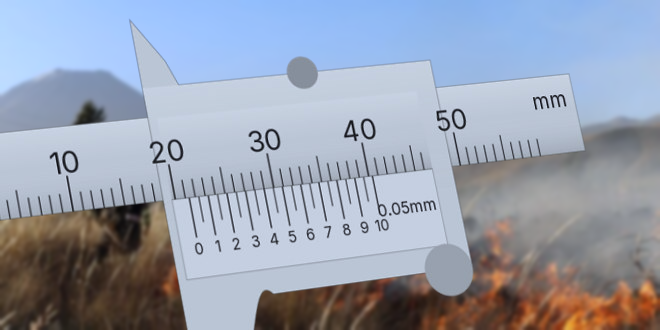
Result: **21.4** mm
